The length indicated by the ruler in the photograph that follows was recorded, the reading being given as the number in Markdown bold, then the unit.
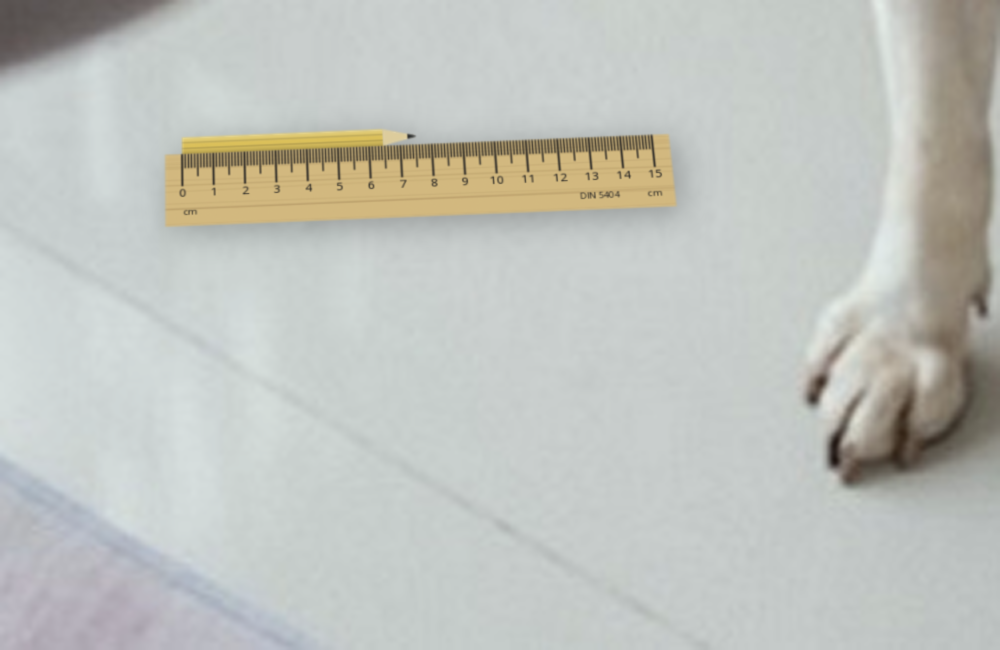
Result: **7.5** cm
